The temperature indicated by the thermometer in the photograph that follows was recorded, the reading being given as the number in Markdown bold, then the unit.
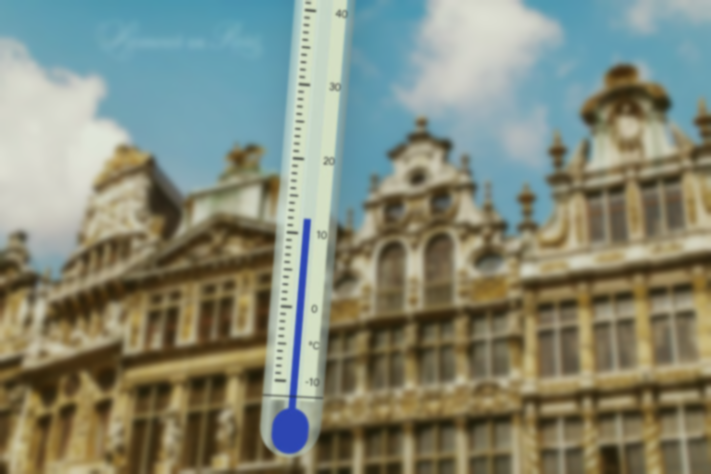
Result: **12** °C
